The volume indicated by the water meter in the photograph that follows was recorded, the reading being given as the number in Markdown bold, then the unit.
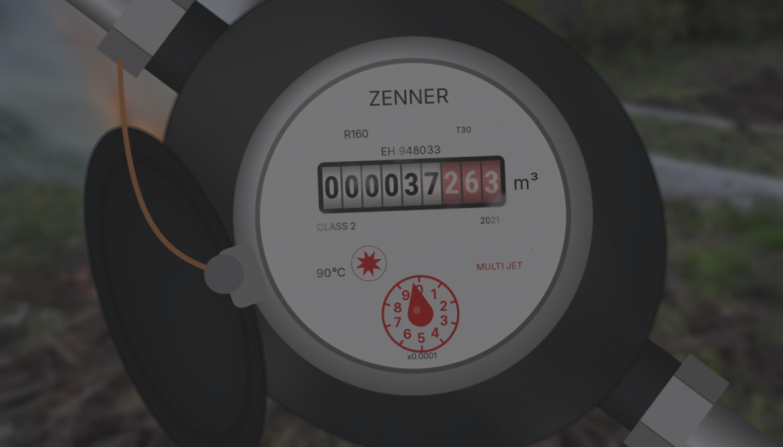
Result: **37.2629** m³
